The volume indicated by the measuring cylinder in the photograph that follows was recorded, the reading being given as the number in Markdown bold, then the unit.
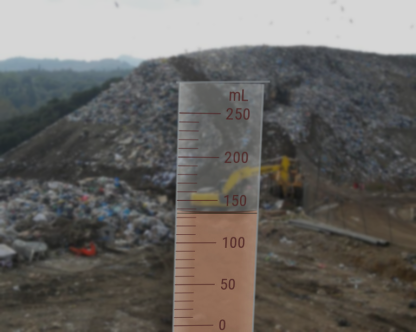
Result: **135** mL
